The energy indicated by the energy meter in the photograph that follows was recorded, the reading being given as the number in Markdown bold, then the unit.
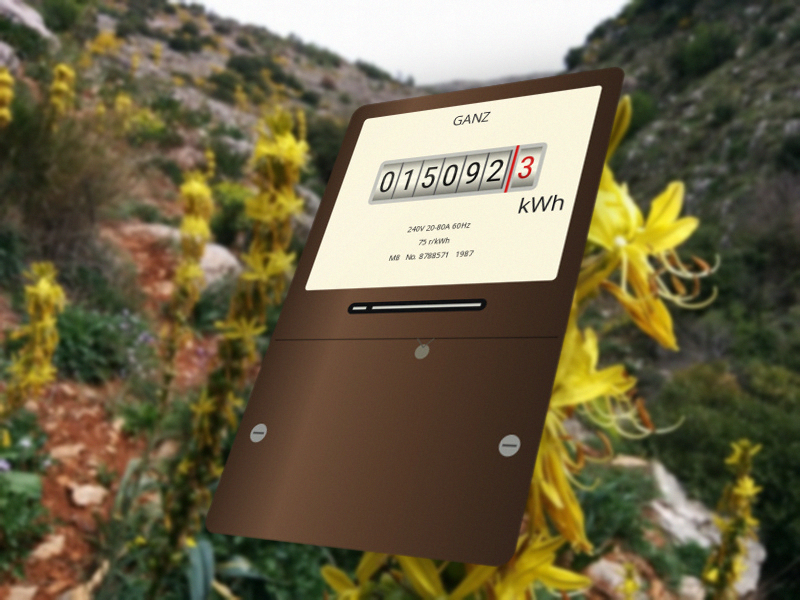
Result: **15092.3** kWh
